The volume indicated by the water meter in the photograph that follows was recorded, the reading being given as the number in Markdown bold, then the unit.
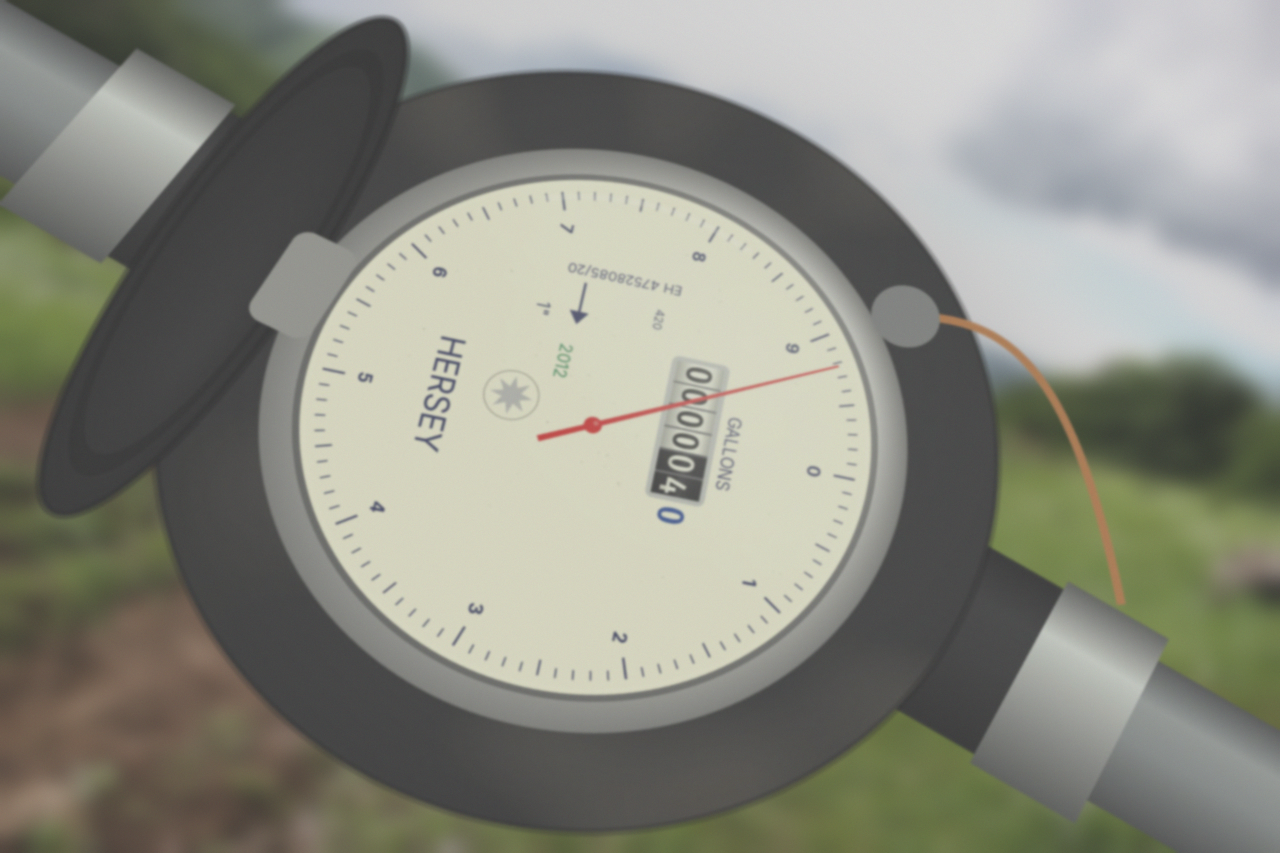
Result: **39.2** gal
